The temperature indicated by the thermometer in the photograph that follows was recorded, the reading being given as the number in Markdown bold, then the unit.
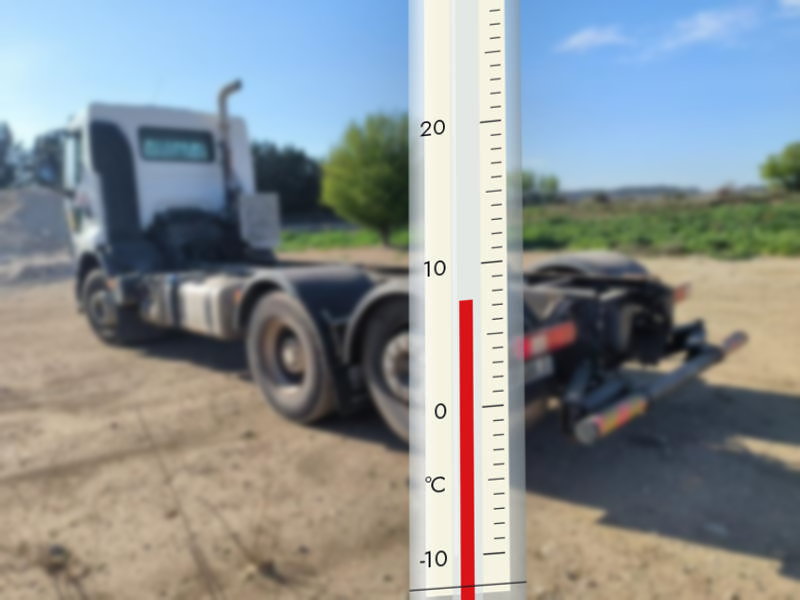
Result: **7.5** °C
